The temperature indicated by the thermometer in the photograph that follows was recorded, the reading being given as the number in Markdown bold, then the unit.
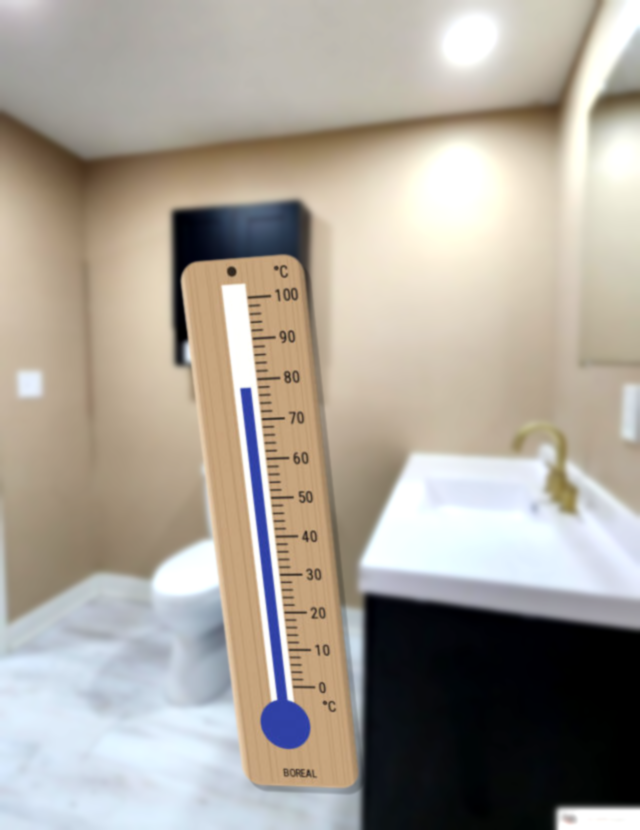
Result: **78** °C
